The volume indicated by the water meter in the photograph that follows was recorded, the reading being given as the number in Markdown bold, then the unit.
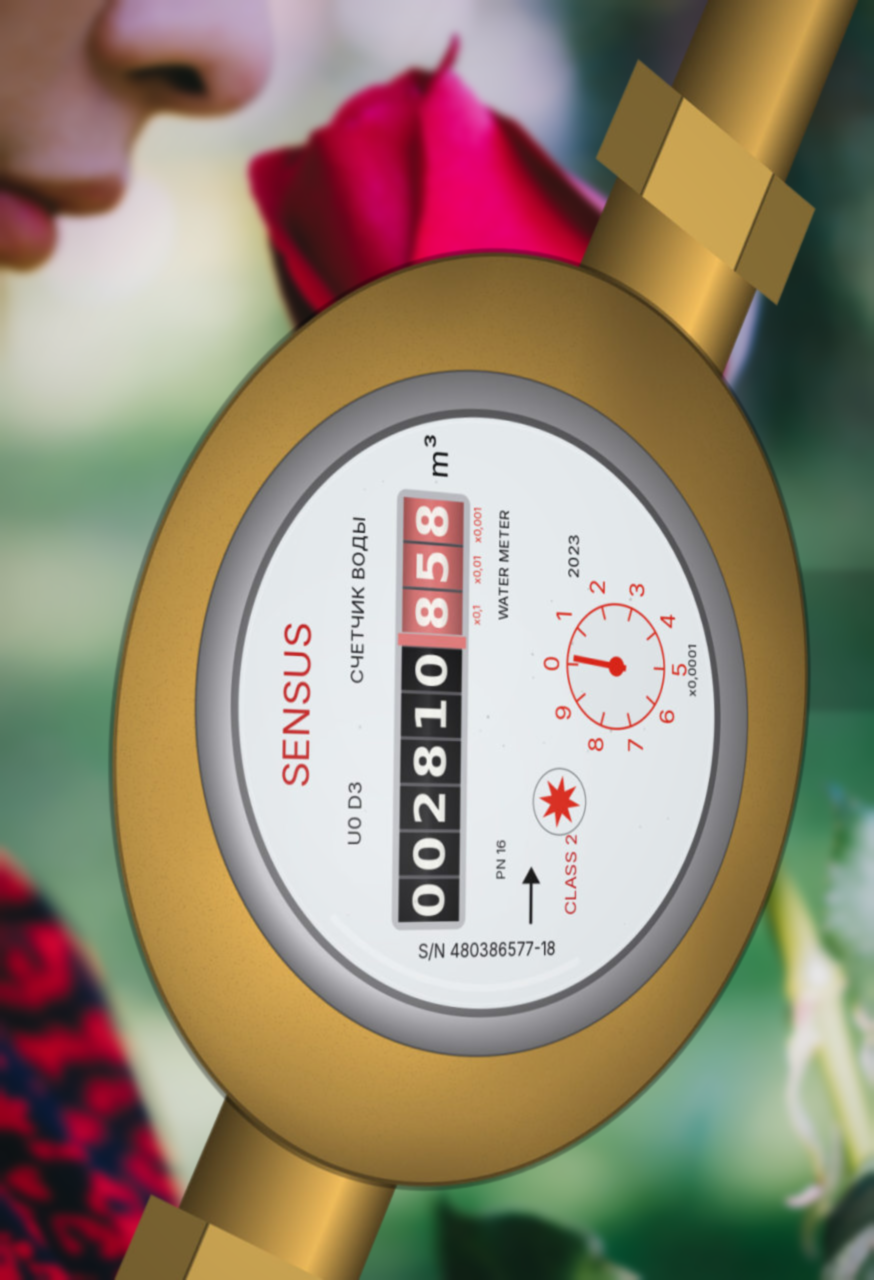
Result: **2810.8580** m³
